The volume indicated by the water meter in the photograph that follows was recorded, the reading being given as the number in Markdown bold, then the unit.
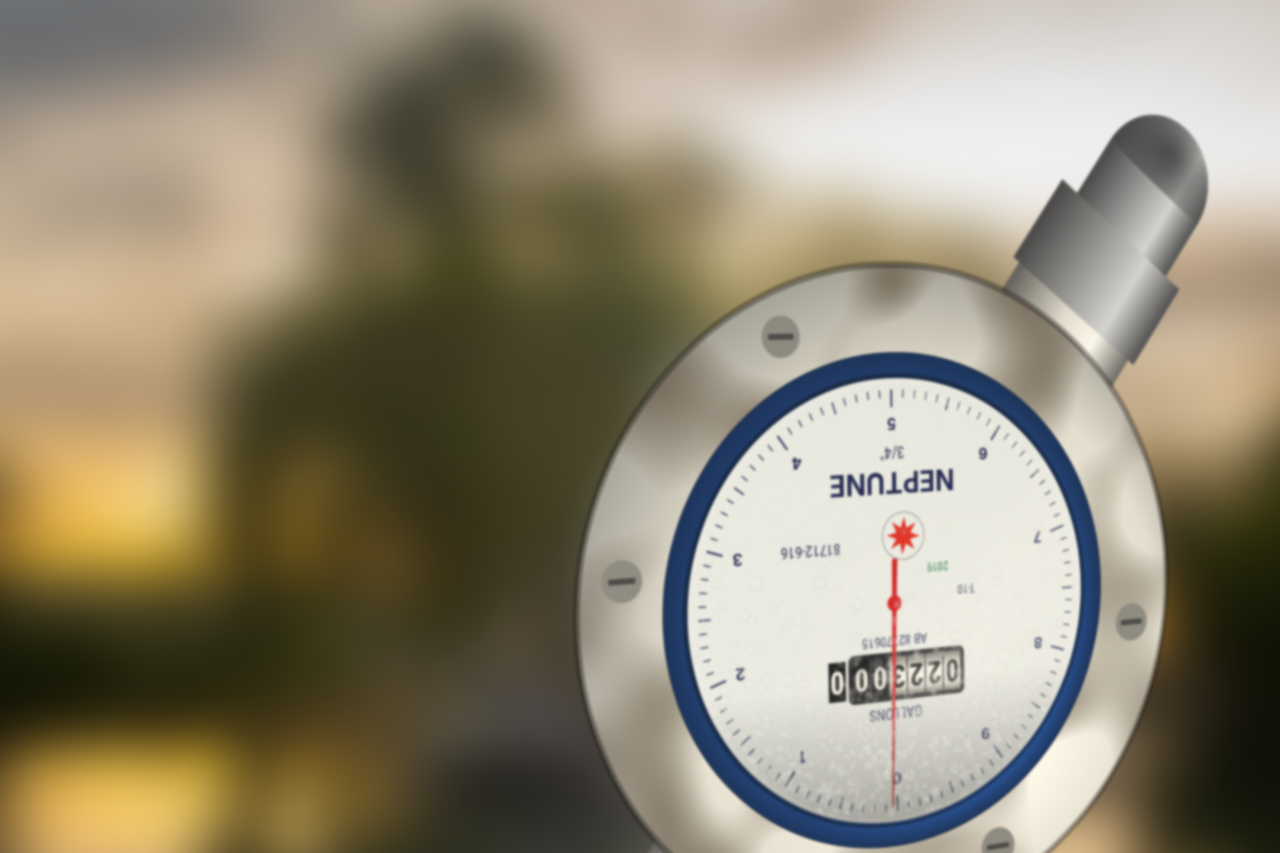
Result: **223000.0** gal
